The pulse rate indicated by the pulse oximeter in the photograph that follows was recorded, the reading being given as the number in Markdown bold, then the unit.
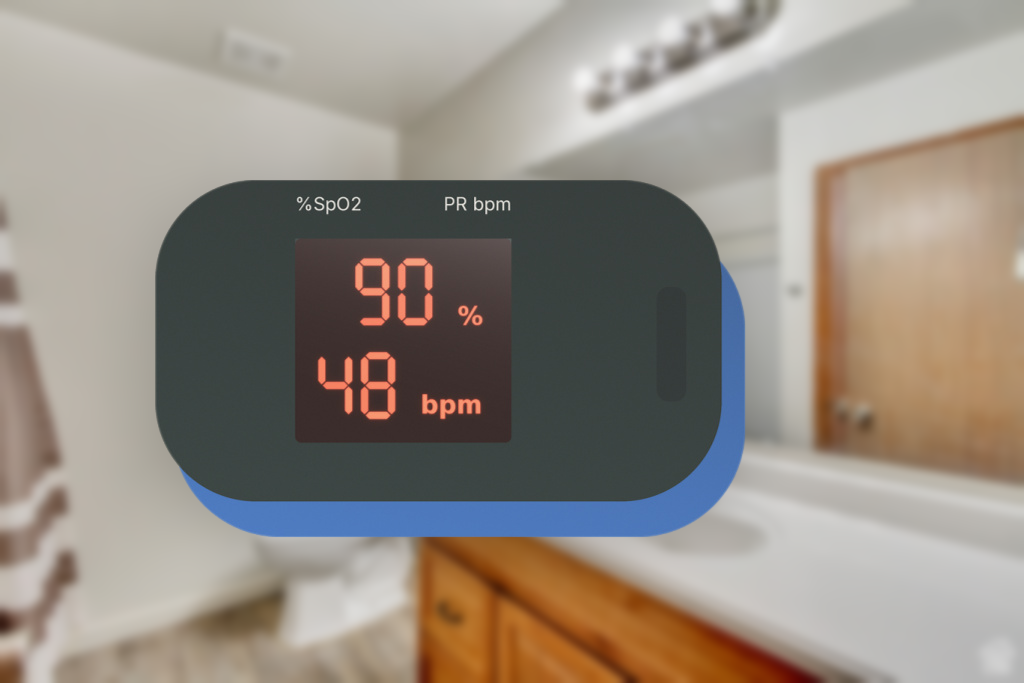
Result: **48** bpm
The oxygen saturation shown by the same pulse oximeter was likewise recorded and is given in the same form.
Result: **90** %
